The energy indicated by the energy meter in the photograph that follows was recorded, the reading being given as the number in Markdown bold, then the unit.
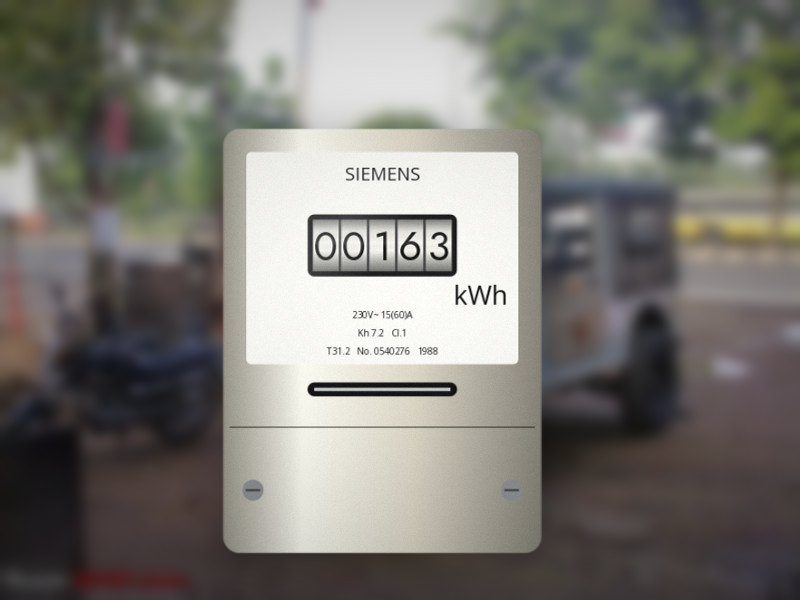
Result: **163** kWh
